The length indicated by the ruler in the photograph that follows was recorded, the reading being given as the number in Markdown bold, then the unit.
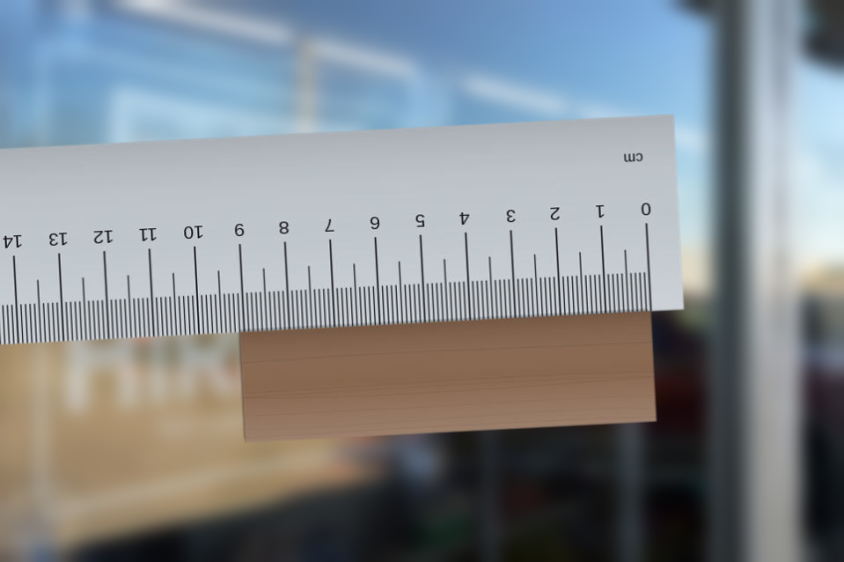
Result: **9.1** cm
